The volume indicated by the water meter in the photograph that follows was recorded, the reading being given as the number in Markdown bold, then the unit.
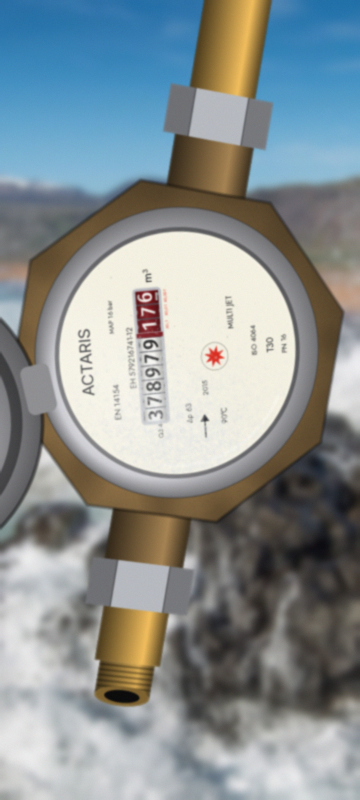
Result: **378979.176** m³
